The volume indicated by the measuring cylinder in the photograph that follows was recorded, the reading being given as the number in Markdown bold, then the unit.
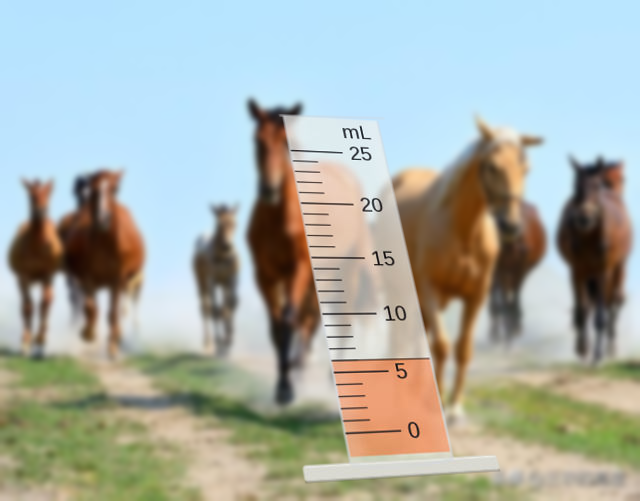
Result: **6** mL
